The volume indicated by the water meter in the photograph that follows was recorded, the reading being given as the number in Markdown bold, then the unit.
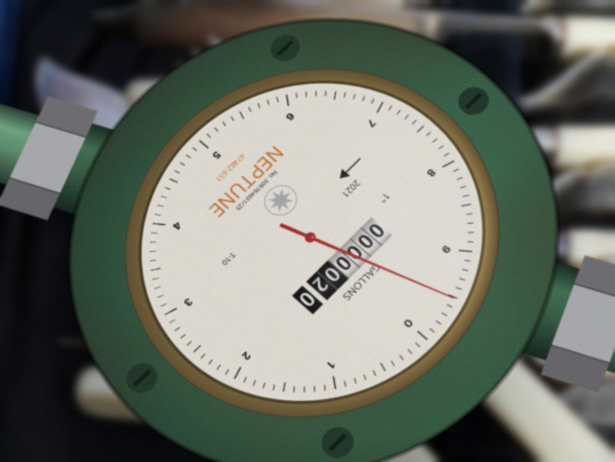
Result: **19.5** gal
